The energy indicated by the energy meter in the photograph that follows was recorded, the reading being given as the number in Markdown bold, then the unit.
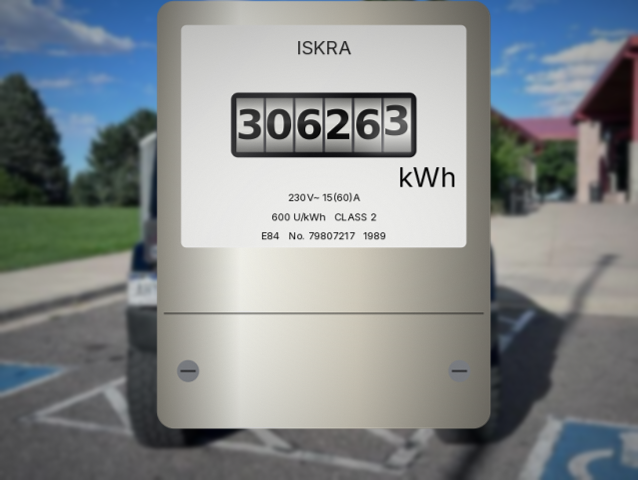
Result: **306263** kWh
